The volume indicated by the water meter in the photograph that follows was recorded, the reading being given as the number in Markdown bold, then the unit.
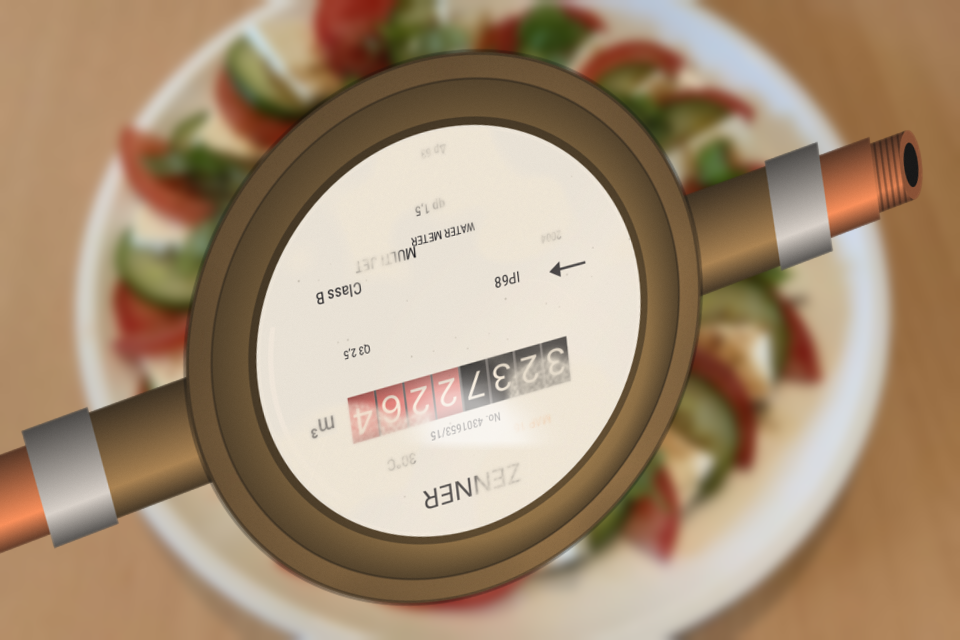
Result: **3237.2264** m³
